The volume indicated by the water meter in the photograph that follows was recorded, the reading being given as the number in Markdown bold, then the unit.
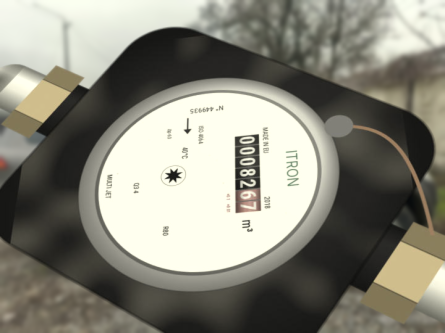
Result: **82.67** m³
